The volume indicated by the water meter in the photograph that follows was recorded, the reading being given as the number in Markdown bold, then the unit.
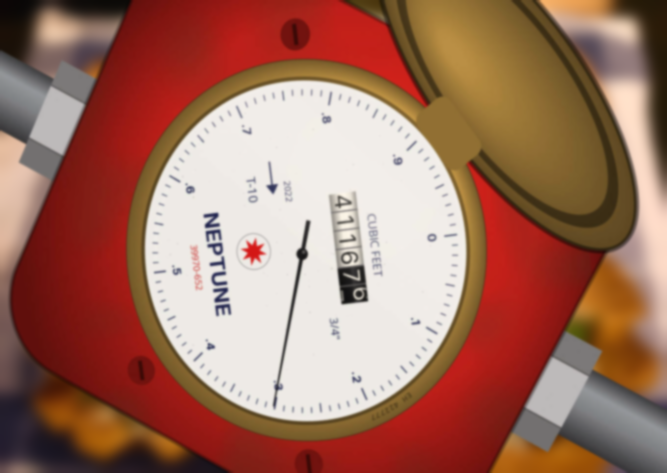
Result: **411676.30** ft³
